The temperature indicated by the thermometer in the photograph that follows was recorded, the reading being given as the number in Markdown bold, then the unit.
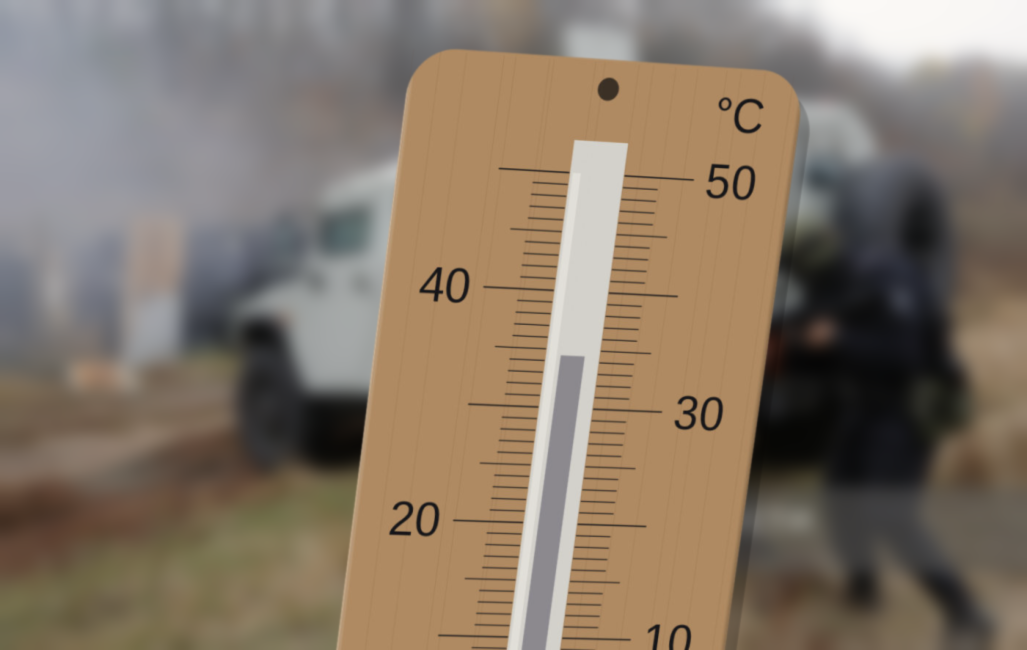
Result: **34.5** °C
